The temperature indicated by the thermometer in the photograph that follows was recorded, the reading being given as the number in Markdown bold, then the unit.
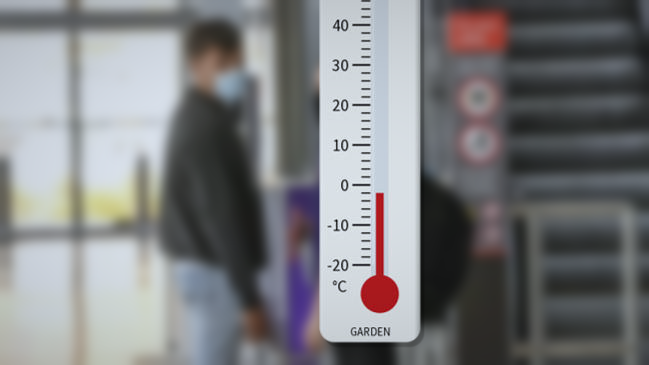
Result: **-2** °C
